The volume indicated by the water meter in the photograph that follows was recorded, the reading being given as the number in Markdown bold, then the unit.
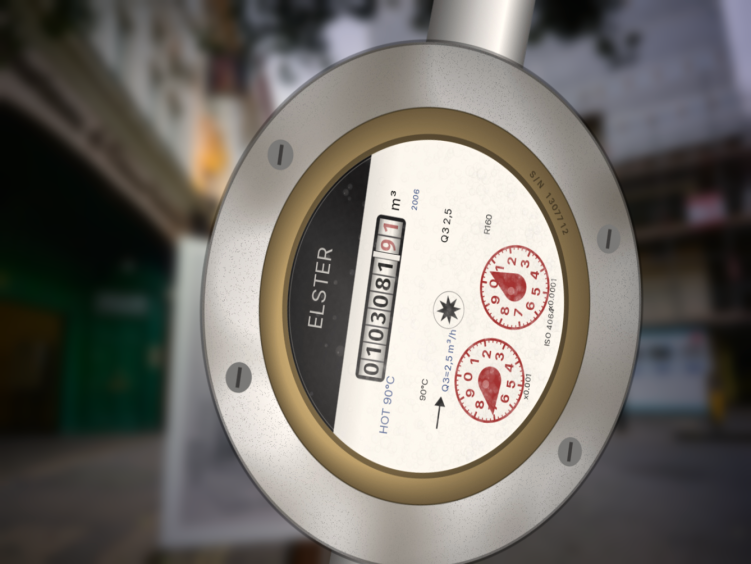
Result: **103081.9170** m³
